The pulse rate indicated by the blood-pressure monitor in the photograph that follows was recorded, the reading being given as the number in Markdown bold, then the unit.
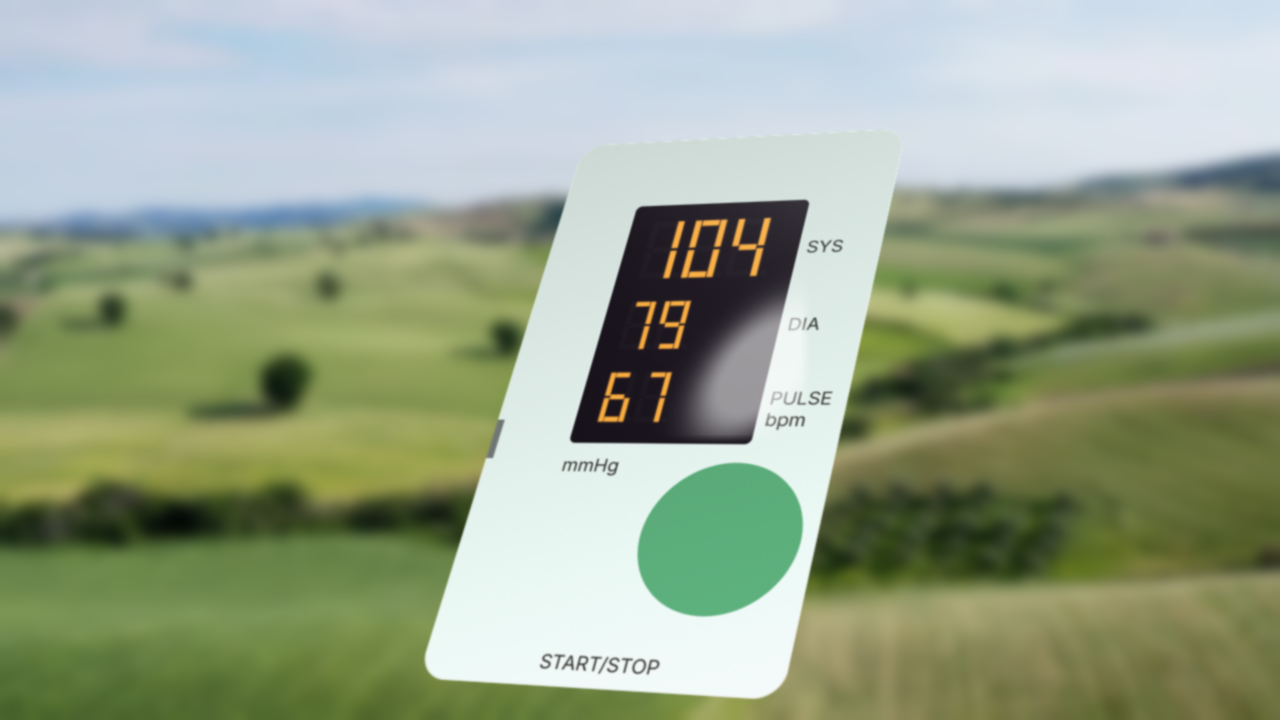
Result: **67** bpm
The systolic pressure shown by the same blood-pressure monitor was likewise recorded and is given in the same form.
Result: **104** mmHg
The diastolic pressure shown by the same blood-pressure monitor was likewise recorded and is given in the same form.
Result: **79** mmHg
